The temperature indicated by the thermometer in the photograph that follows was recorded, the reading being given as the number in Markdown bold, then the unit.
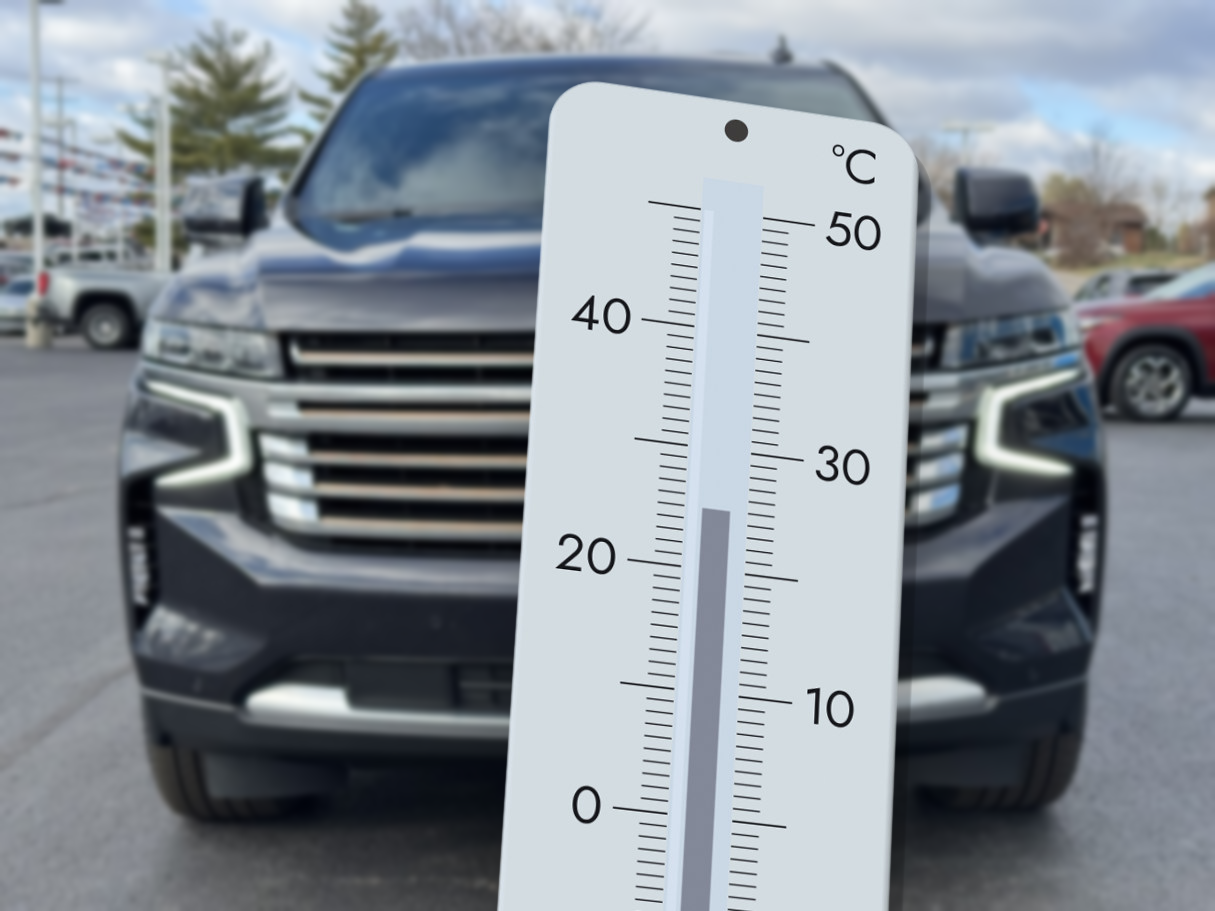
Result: **25** °C
